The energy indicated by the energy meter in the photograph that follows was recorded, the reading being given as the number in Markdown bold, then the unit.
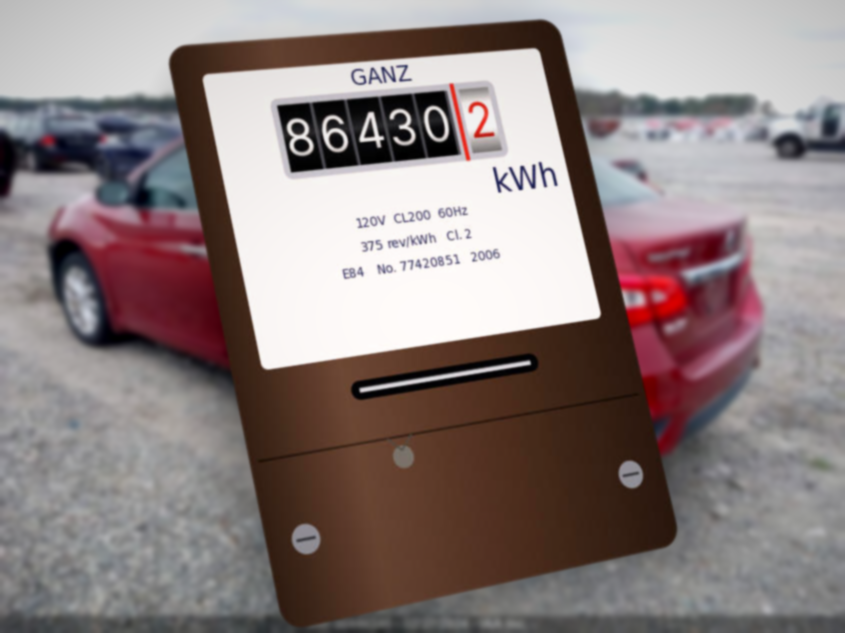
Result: **86430.2** kWh
